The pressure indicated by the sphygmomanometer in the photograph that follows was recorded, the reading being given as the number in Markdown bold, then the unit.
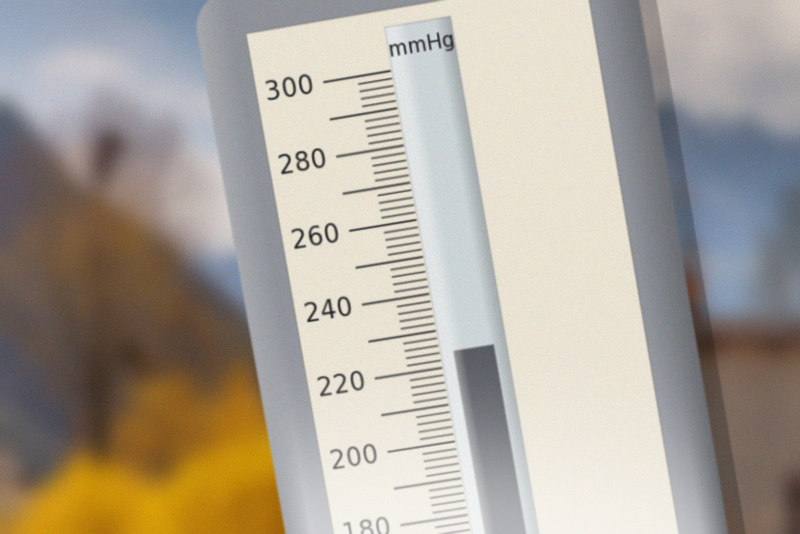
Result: **224** mmHg
